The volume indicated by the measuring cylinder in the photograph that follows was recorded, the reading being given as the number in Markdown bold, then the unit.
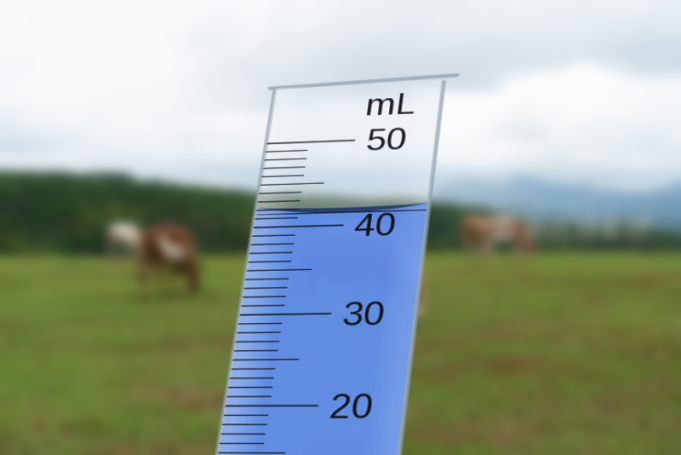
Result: **41.5** mL
